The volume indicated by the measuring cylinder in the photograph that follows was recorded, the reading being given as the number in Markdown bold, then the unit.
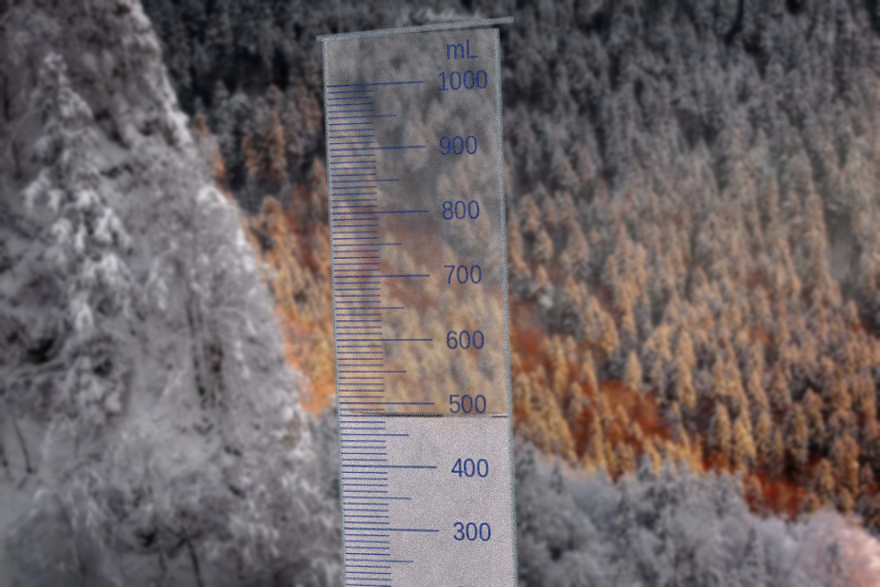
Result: **480** mL
